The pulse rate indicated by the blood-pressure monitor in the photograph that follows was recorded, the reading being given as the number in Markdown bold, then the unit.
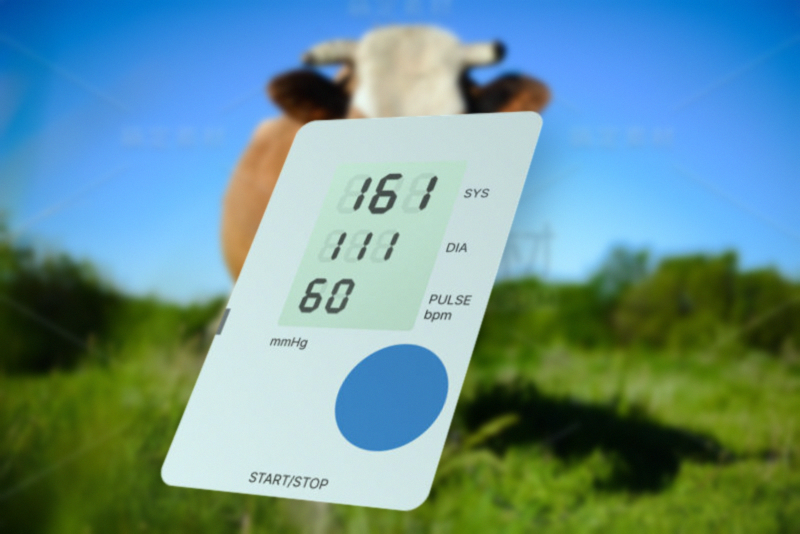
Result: **60** bpm
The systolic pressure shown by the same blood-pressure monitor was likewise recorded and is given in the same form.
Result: **161** mmHg
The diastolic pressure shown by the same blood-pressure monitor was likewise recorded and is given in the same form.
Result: **111** mmHg
